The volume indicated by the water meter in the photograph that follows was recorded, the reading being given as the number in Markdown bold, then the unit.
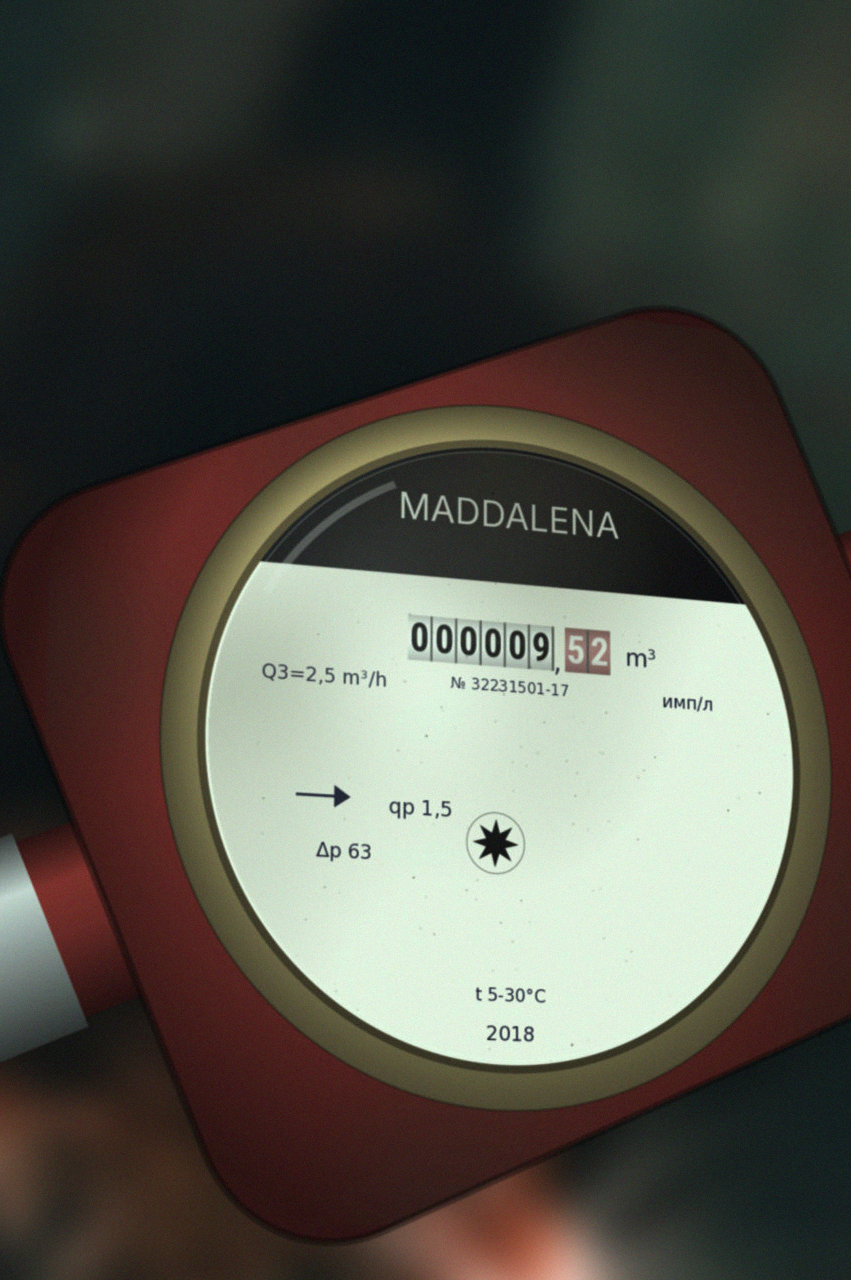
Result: **9.52** m³
